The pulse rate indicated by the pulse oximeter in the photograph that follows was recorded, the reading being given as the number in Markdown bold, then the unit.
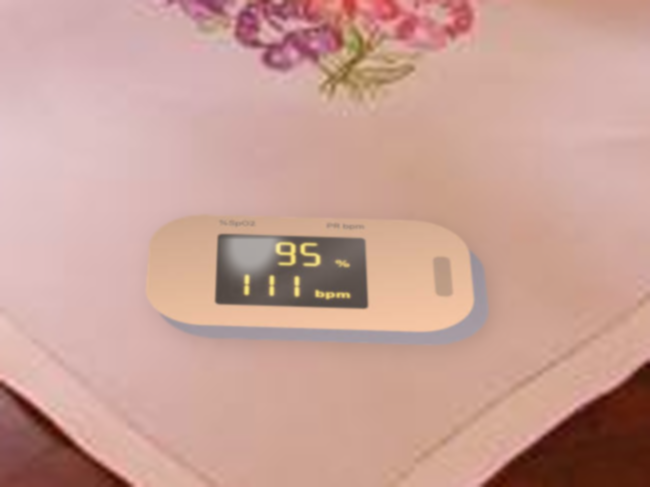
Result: **111** bpm
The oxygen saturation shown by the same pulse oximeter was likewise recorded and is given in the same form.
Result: **95** %
